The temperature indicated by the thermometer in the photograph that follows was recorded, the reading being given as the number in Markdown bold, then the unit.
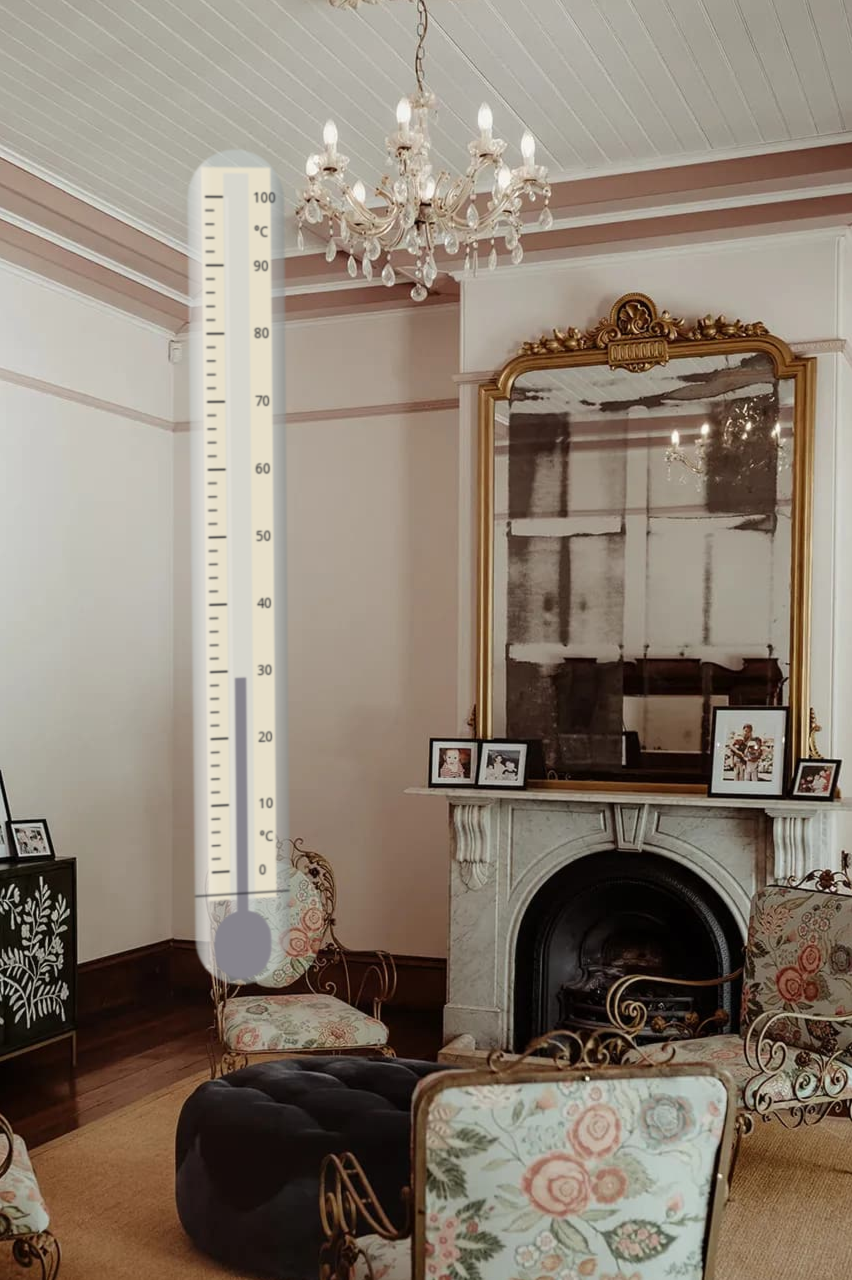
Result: **29** °C
